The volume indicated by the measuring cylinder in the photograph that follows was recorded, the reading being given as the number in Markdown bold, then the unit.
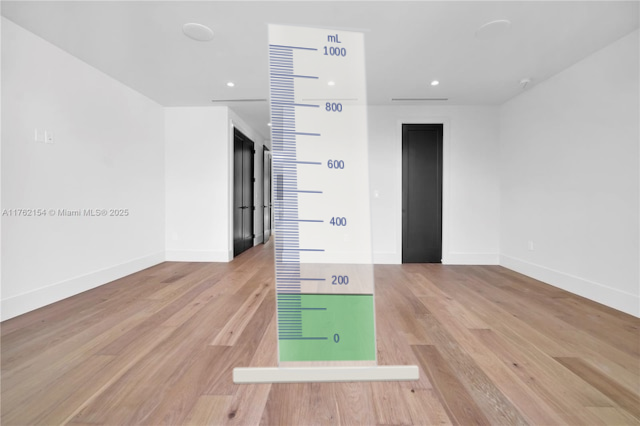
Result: **150** mL
